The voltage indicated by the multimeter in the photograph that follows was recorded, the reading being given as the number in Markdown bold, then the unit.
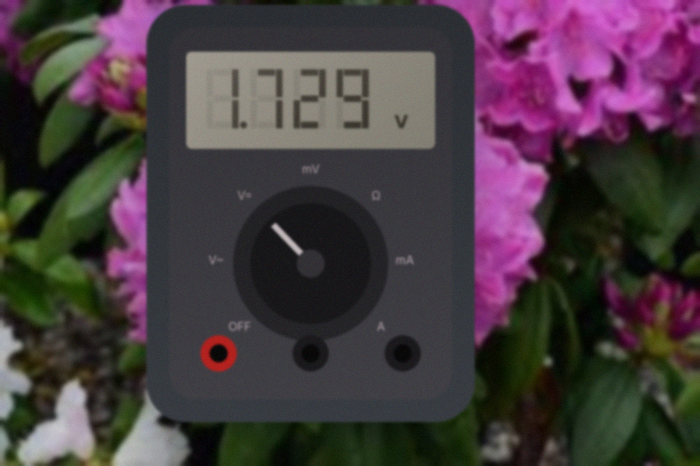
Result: **1.729** V
